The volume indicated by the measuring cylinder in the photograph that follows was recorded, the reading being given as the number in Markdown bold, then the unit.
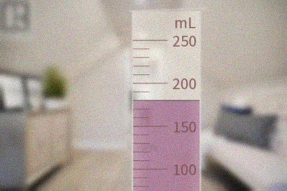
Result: **180** mL
